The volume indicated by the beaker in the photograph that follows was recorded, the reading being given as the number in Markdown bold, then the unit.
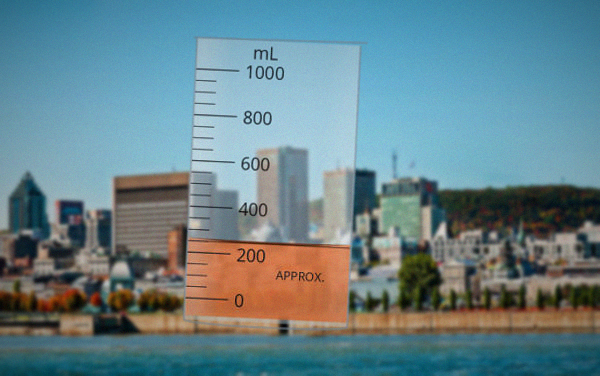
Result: **250** mL
